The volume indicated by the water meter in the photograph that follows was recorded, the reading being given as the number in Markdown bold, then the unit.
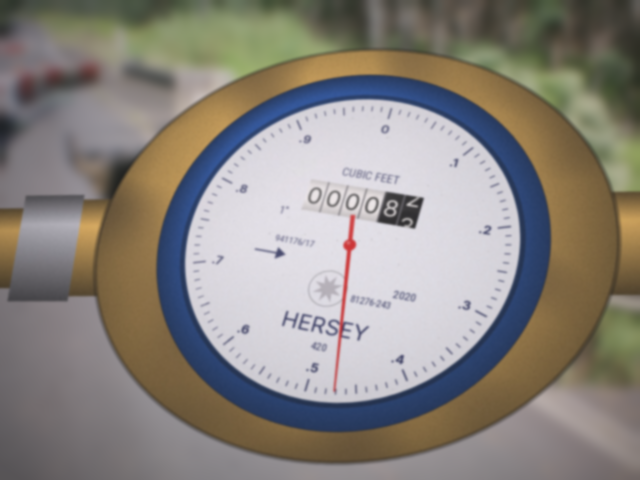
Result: **82.47** ft³
